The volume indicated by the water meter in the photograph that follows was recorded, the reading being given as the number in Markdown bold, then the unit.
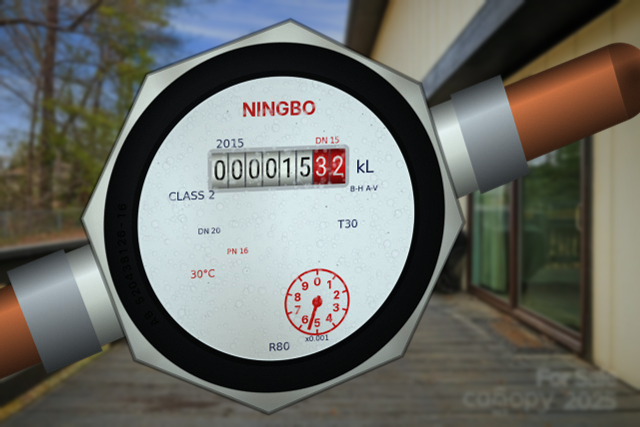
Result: **15.325** kL
